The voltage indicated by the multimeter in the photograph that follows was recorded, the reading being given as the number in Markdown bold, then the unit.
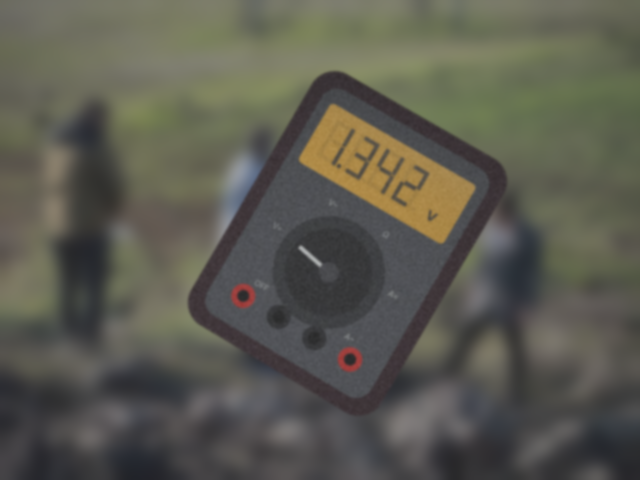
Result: **1.342** V
